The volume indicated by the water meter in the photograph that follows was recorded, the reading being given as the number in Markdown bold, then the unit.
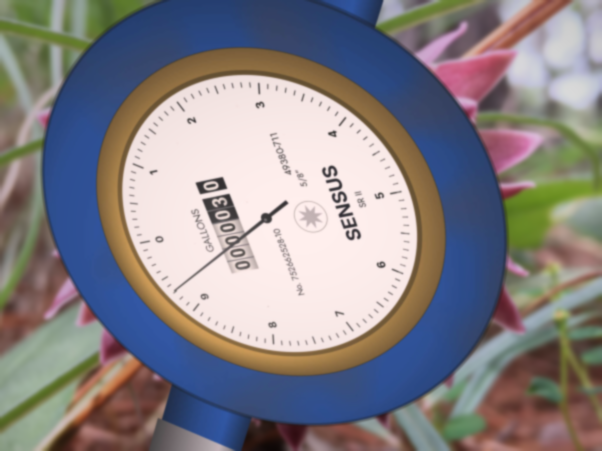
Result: **29.3** gal
